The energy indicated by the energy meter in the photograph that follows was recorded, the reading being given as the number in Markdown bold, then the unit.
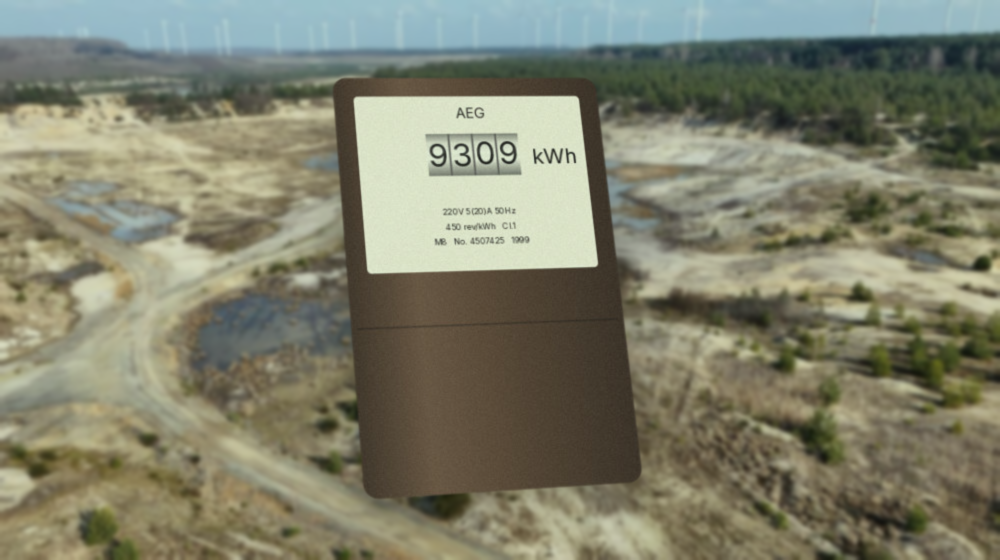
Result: **9309** kWh
